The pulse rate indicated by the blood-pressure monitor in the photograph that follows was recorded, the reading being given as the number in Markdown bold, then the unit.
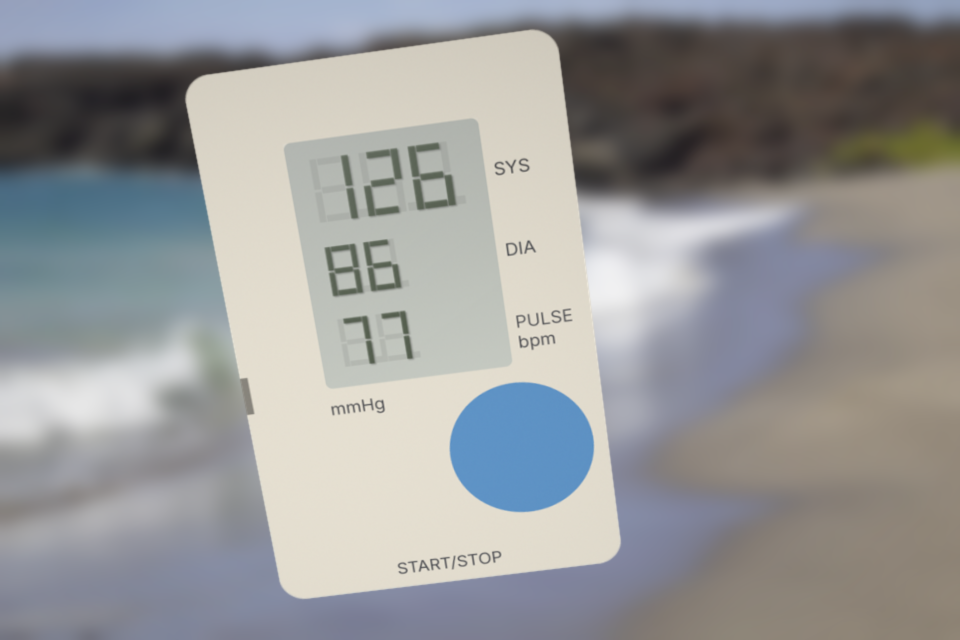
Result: **77** bpm
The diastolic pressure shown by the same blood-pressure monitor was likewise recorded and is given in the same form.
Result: **86** mmHg
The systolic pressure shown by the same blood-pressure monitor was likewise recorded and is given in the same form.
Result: **126** mmHg
